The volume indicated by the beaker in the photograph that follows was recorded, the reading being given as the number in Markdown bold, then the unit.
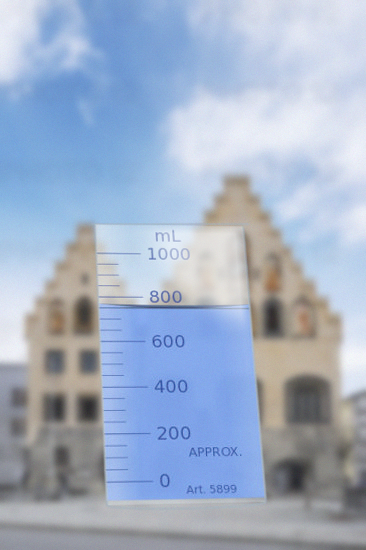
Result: **750** mL
